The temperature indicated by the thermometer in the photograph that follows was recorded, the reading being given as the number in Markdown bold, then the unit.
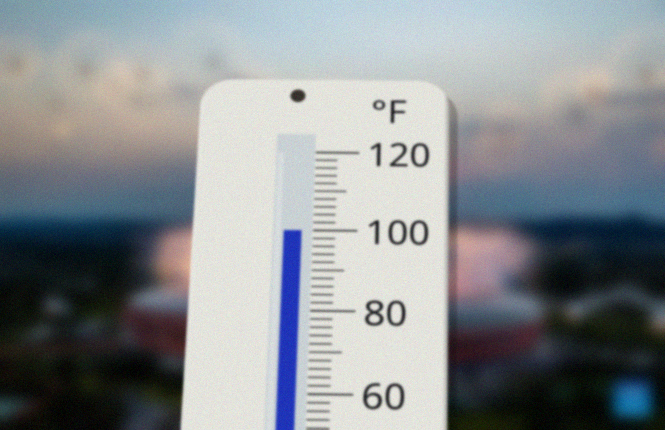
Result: **100** °F
